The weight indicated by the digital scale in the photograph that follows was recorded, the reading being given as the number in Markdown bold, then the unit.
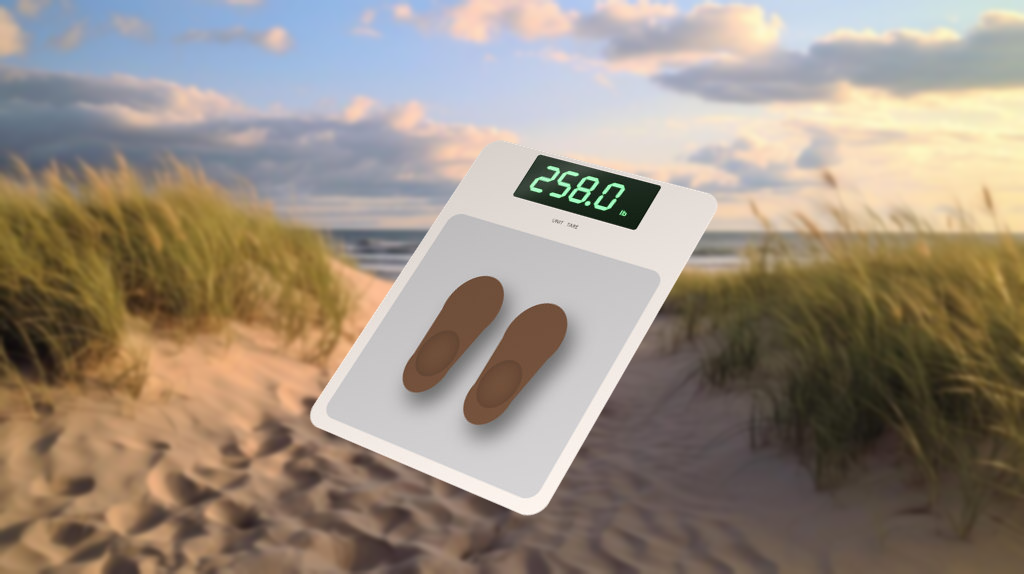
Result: **258.0** lb
